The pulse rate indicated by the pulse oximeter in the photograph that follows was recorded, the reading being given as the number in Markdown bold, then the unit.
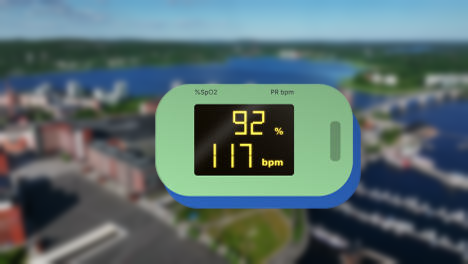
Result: **117** bpm
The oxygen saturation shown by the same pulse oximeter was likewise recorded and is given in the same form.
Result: **92** %
